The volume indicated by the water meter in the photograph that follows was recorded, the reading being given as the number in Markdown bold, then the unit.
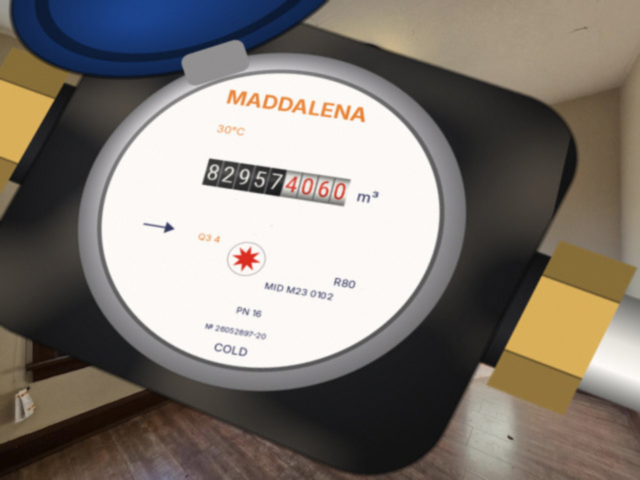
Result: **82957.4060** m³
